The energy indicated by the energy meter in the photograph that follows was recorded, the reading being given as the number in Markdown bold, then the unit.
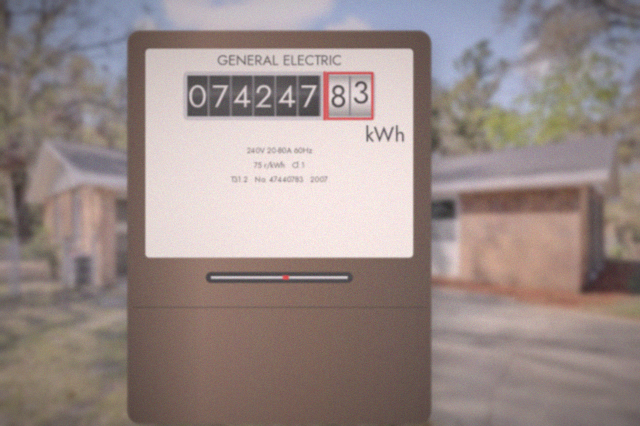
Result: **74247.83** kWh
